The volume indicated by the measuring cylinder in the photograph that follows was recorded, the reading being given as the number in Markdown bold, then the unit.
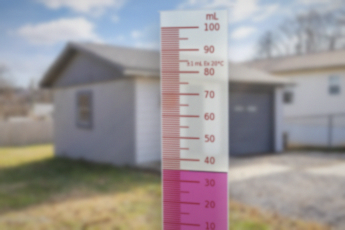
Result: **35** mL
